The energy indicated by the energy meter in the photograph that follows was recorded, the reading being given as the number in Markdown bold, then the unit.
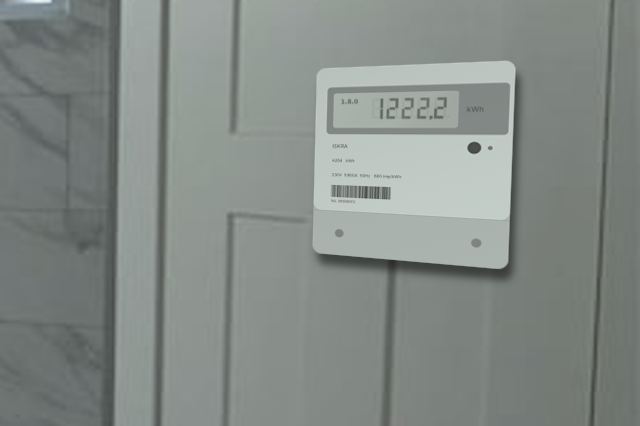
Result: **1222.2** kWh
